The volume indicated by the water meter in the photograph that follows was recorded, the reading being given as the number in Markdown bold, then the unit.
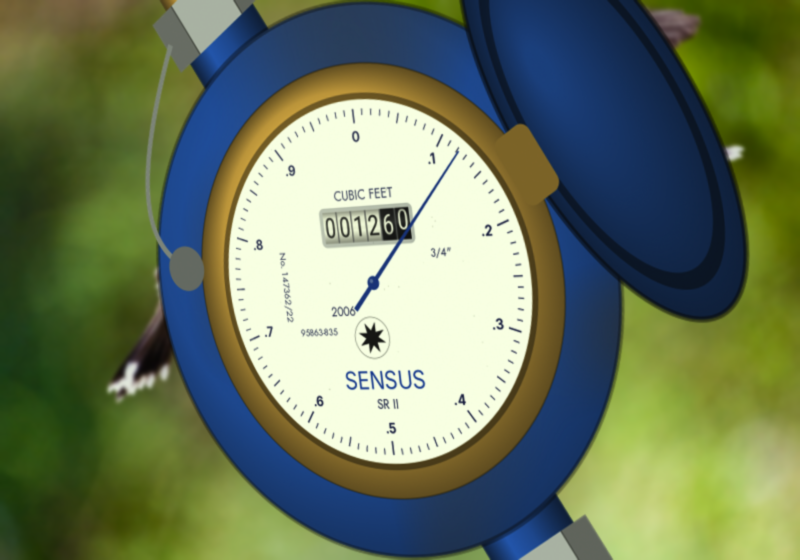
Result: **1260.12** ft³
